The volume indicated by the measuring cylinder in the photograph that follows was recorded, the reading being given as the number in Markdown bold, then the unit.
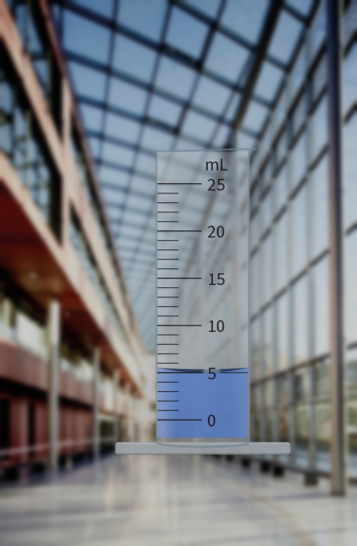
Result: **5** mL
